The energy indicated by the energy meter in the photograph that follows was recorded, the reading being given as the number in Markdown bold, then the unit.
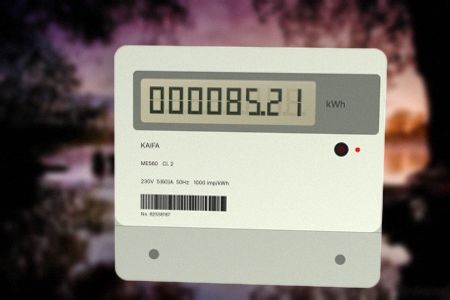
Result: **85.21** kWh
